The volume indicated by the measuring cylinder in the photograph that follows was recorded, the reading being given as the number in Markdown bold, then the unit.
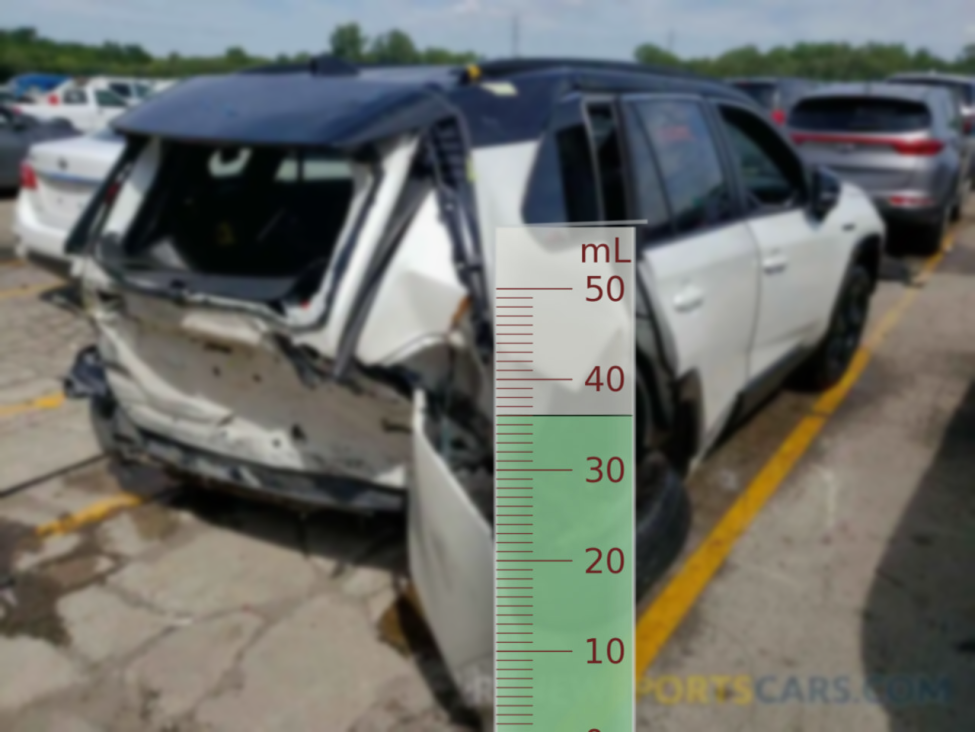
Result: **36** mL
